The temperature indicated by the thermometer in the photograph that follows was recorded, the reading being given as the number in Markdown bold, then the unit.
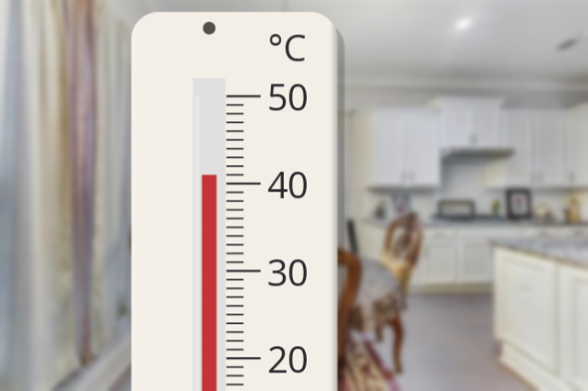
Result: **41** °C
